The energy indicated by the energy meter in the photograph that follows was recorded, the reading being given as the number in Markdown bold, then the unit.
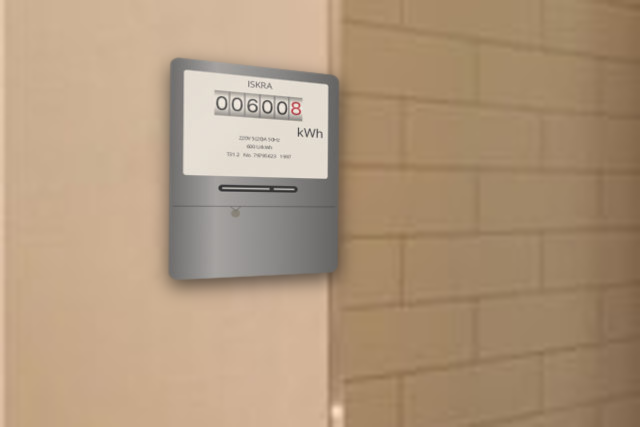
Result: **600.8** kWh
